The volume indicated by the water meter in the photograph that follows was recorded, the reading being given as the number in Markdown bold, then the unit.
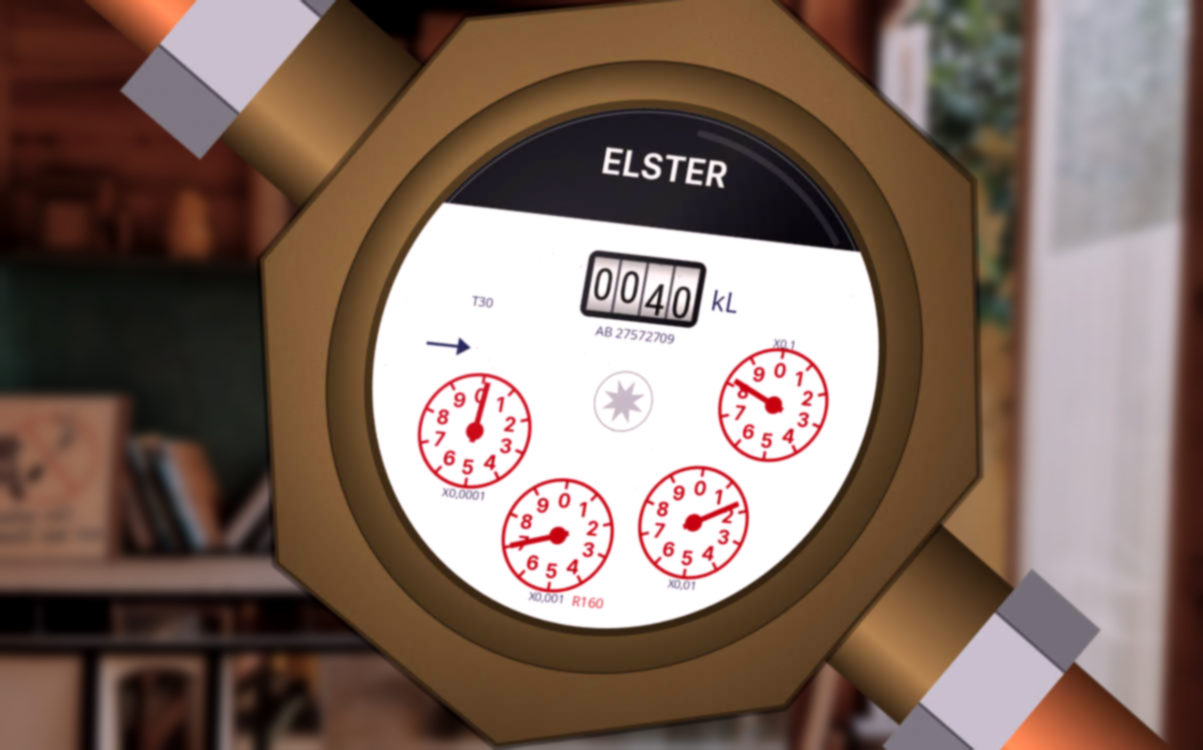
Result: **39.8170** kL
